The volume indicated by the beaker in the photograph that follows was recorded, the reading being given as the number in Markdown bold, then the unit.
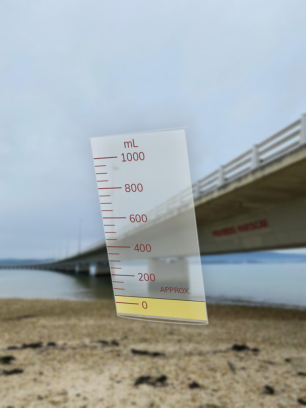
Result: **50** mL
